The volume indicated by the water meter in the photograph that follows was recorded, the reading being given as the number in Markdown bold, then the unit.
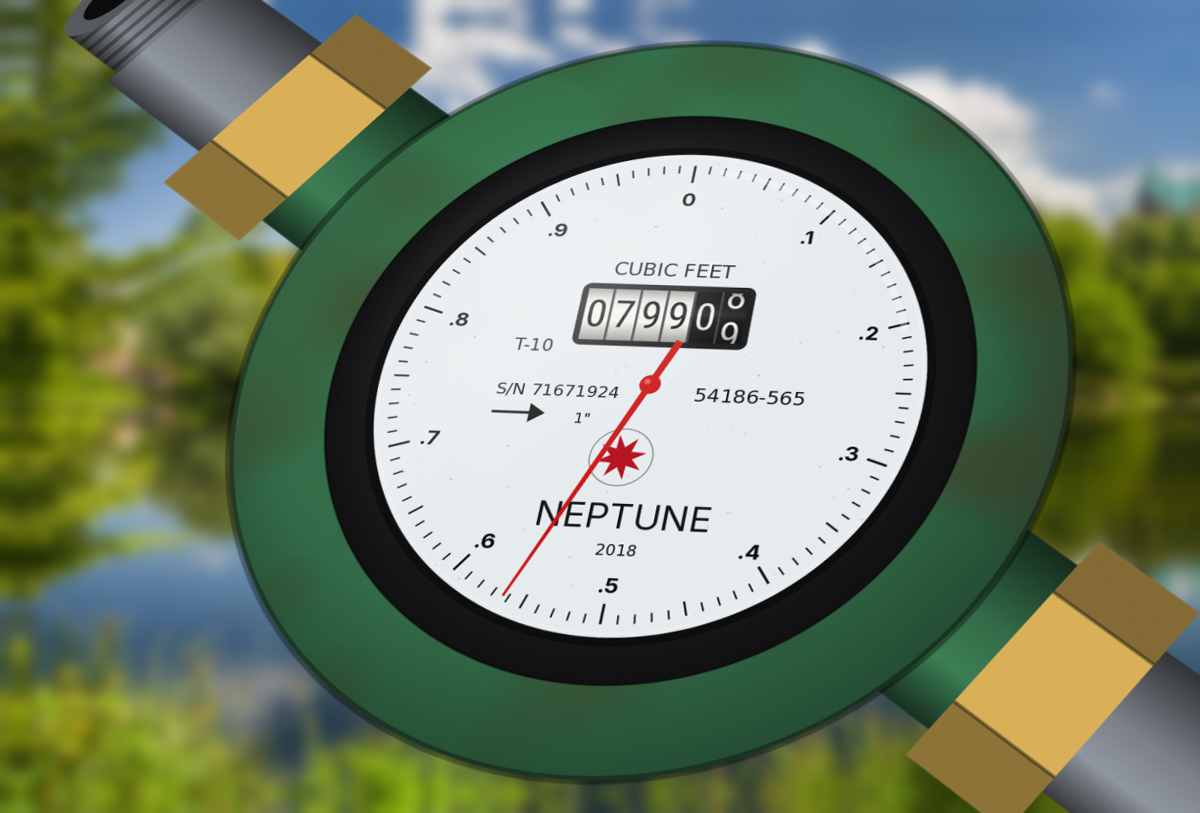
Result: **79908.56** ft³
